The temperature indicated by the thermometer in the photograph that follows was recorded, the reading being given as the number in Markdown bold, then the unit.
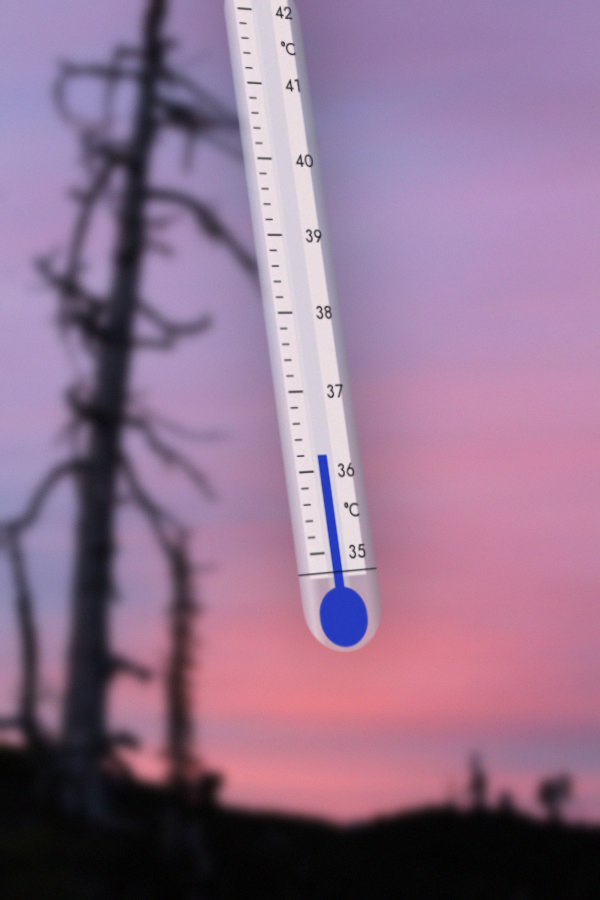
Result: **36.2** °C
